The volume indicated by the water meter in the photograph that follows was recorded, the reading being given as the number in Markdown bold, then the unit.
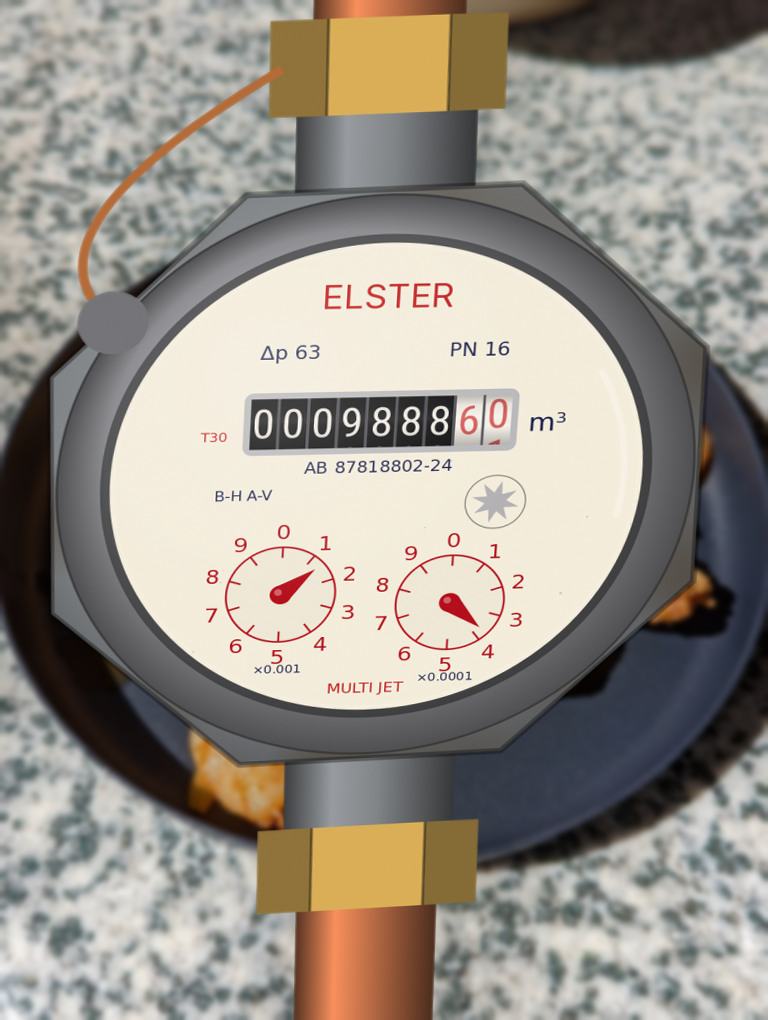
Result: **9888.6013** m³
